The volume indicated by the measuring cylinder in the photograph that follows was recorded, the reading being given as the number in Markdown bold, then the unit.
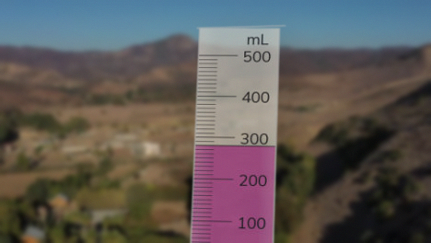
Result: **280** mL
